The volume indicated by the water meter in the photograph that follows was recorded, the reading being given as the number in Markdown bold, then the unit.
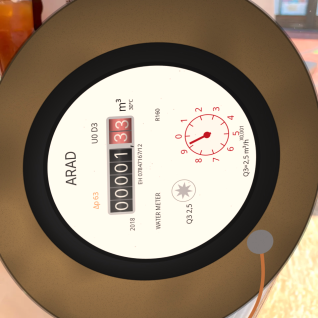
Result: **1.329** m³
